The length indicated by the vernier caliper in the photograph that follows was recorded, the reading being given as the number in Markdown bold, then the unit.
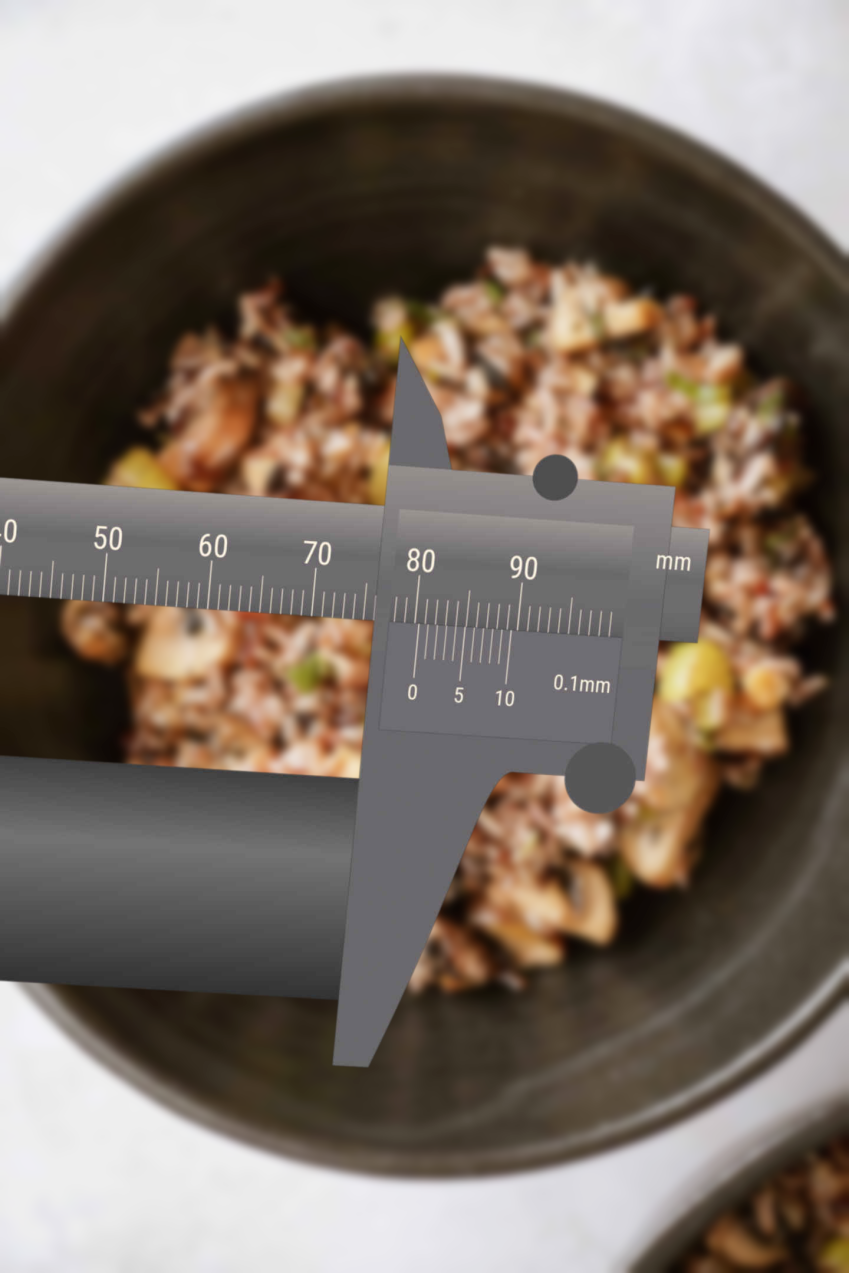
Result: **80.4** mm
